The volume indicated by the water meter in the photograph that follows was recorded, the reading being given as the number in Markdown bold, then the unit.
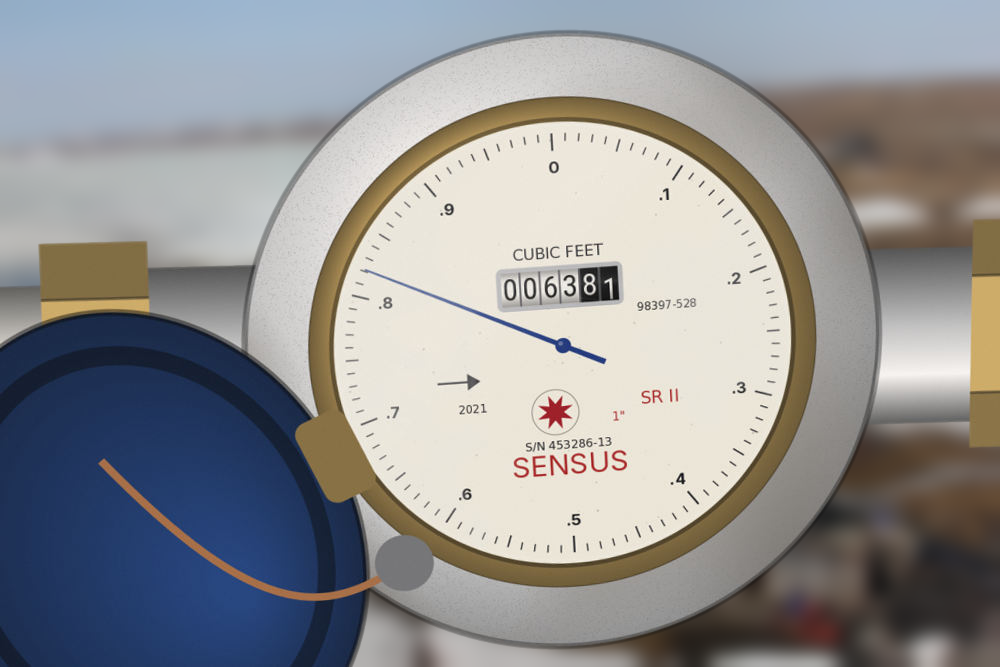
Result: **6380.82** ft³
